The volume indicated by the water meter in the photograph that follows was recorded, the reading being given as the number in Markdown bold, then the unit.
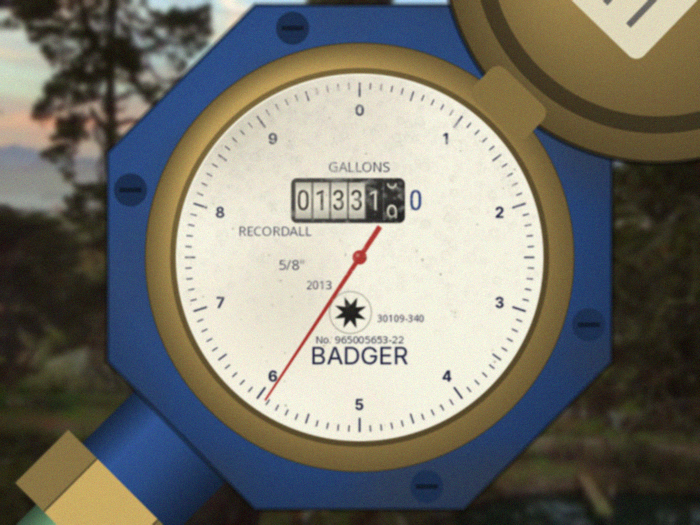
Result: **133185.9** gal
